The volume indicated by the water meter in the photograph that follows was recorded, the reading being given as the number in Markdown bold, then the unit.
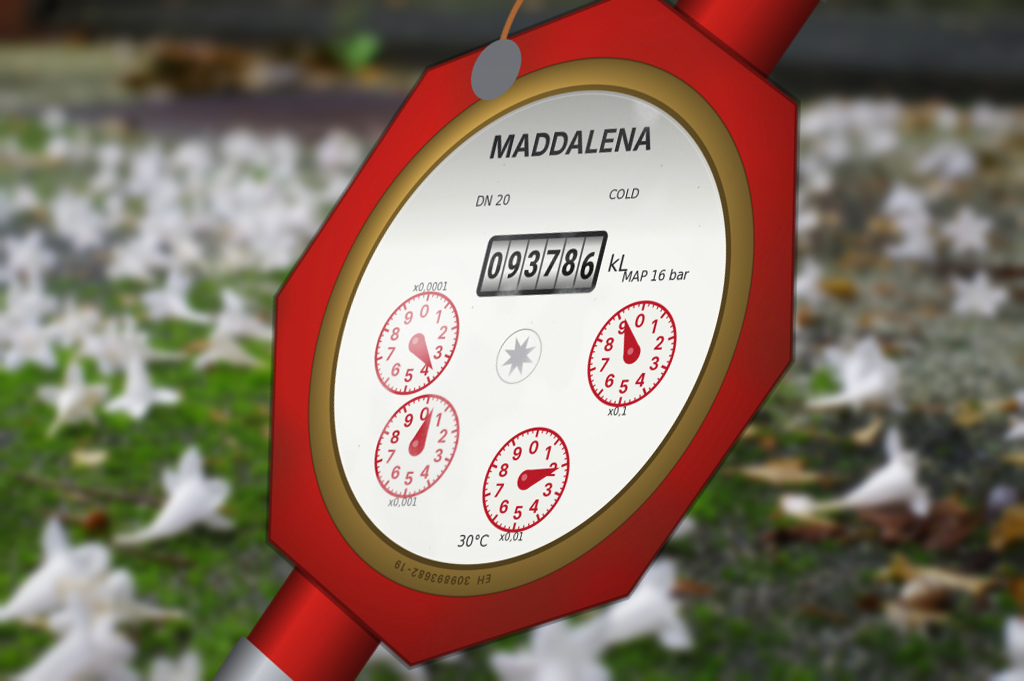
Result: **93785.9203** kL
